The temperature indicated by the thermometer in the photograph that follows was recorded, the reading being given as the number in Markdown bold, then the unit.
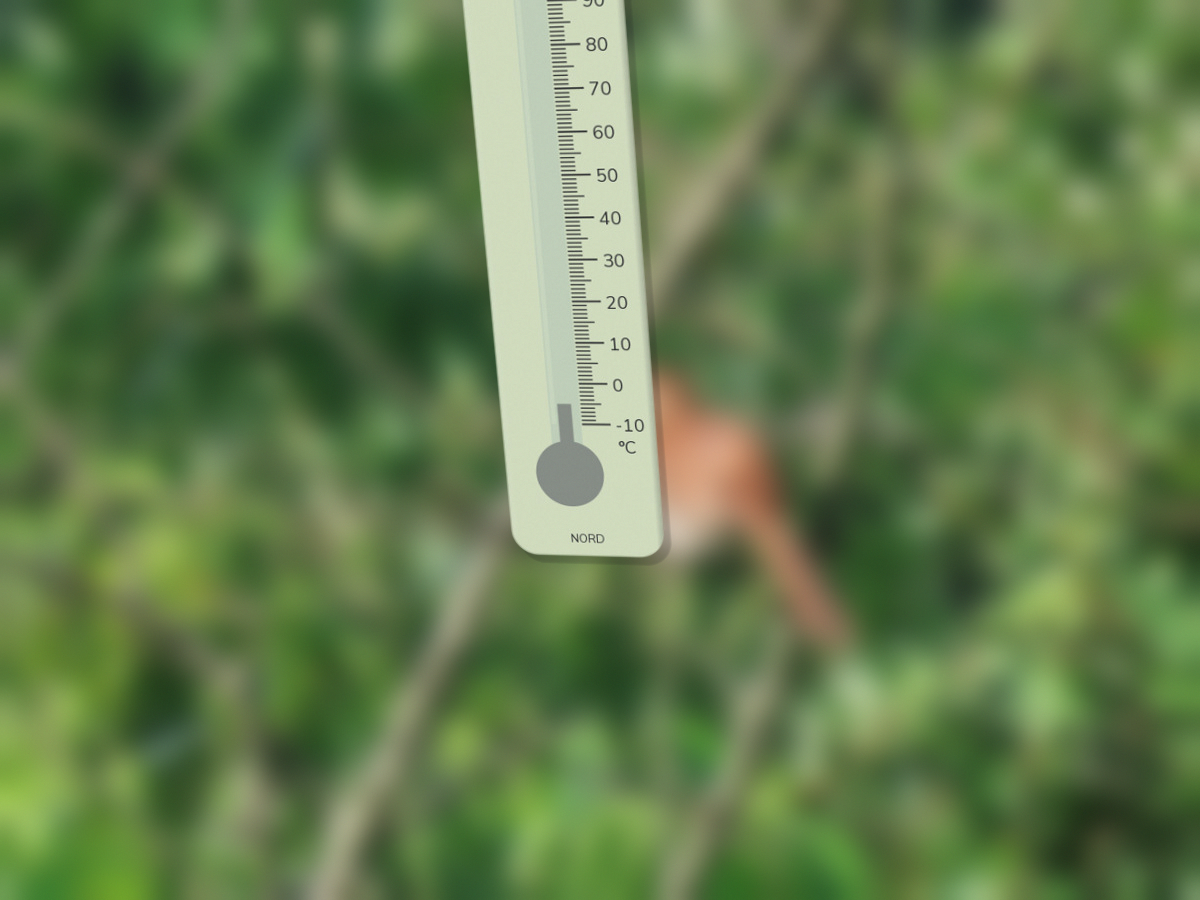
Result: **-5** °C
